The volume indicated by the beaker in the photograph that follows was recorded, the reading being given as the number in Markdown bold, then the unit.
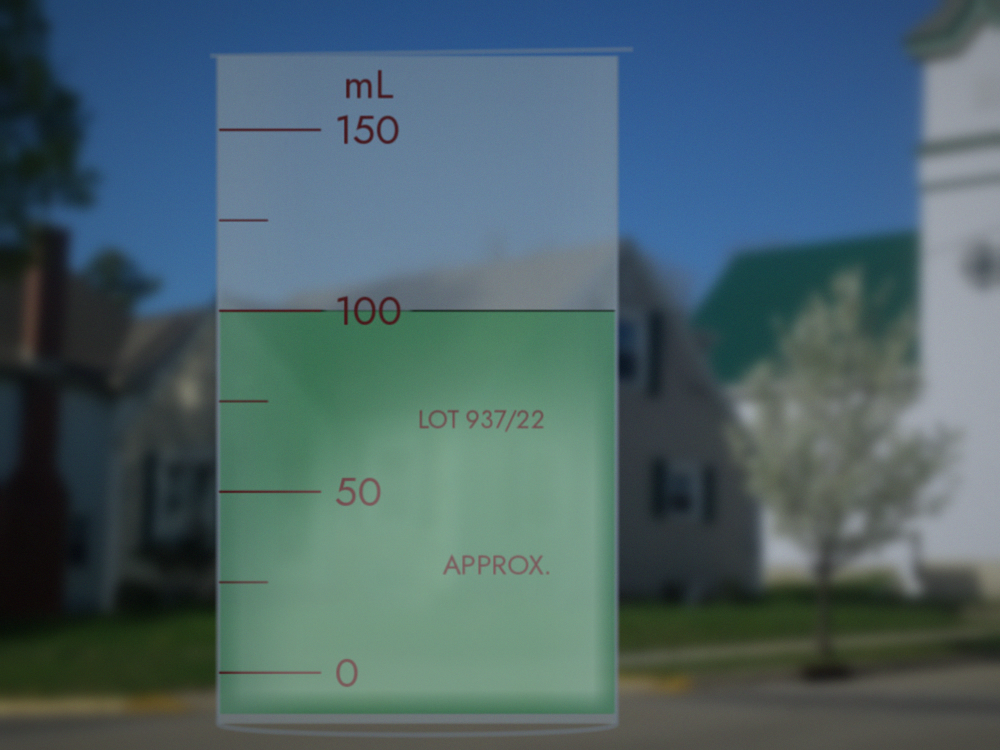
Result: **100** mL
